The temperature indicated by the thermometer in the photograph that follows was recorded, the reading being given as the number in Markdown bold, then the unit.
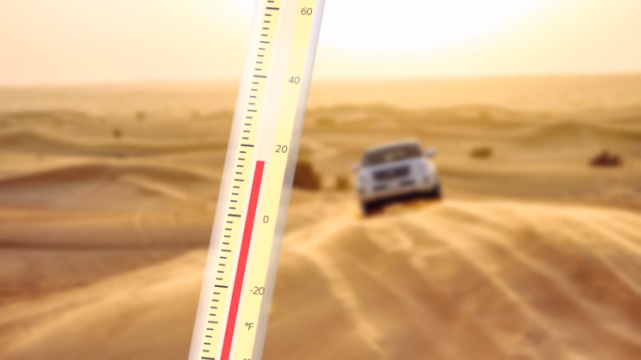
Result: **16** °F
